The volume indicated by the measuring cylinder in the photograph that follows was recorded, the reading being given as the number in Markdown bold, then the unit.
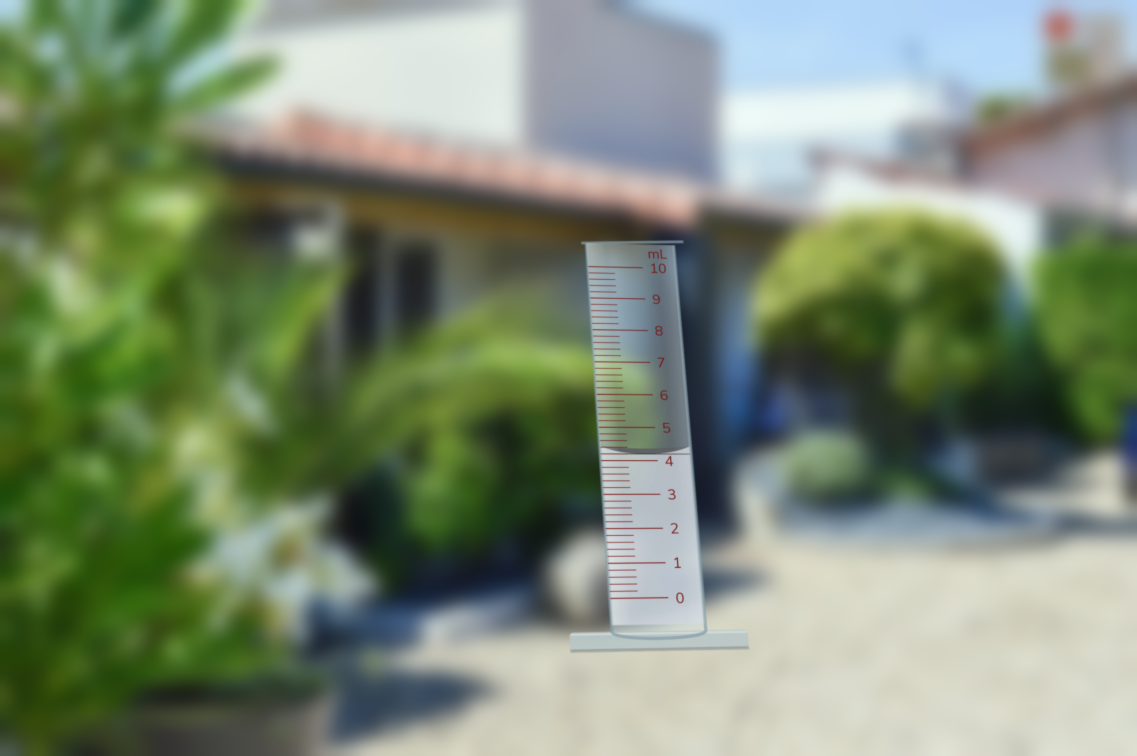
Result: **4.2** mL
